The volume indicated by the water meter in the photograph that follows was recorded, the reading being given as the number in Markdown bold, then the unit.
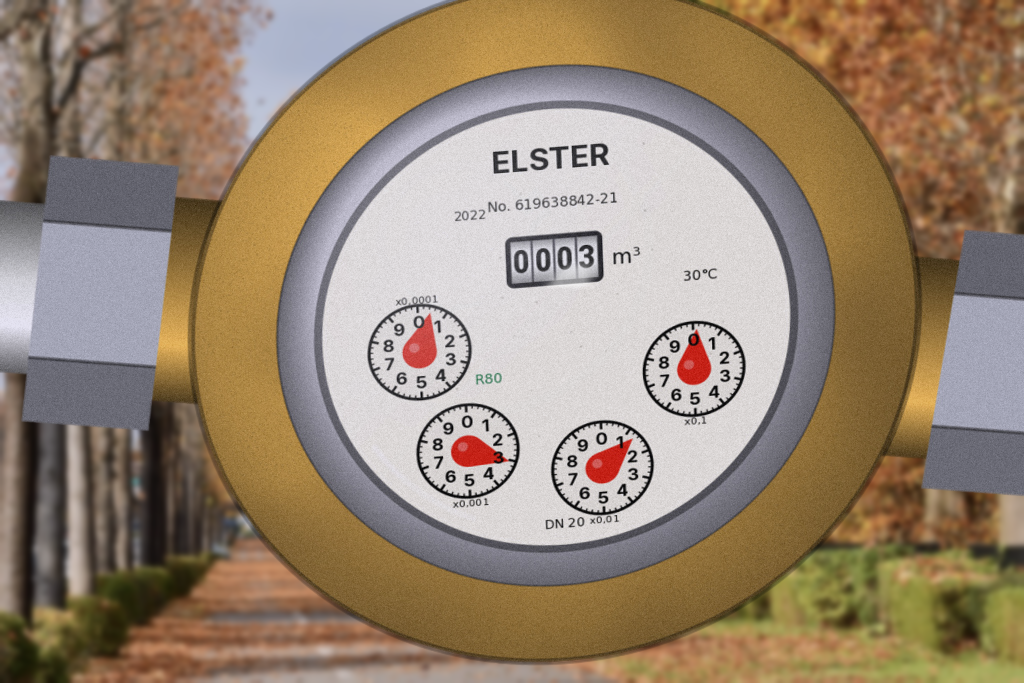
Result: **3.0130** m³
